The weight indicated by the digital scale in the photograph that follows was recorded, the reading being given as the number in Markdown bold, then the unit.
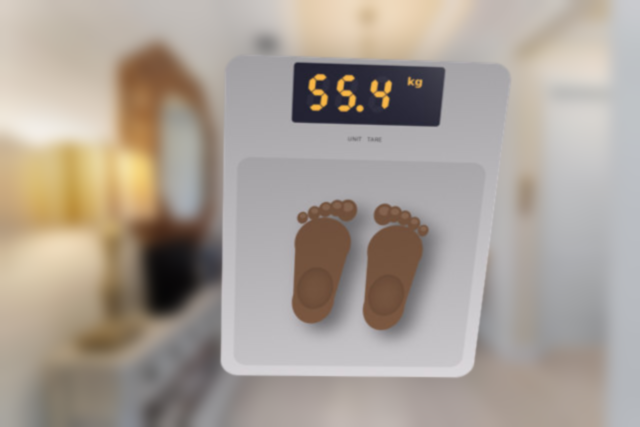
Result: **55.4** kg
